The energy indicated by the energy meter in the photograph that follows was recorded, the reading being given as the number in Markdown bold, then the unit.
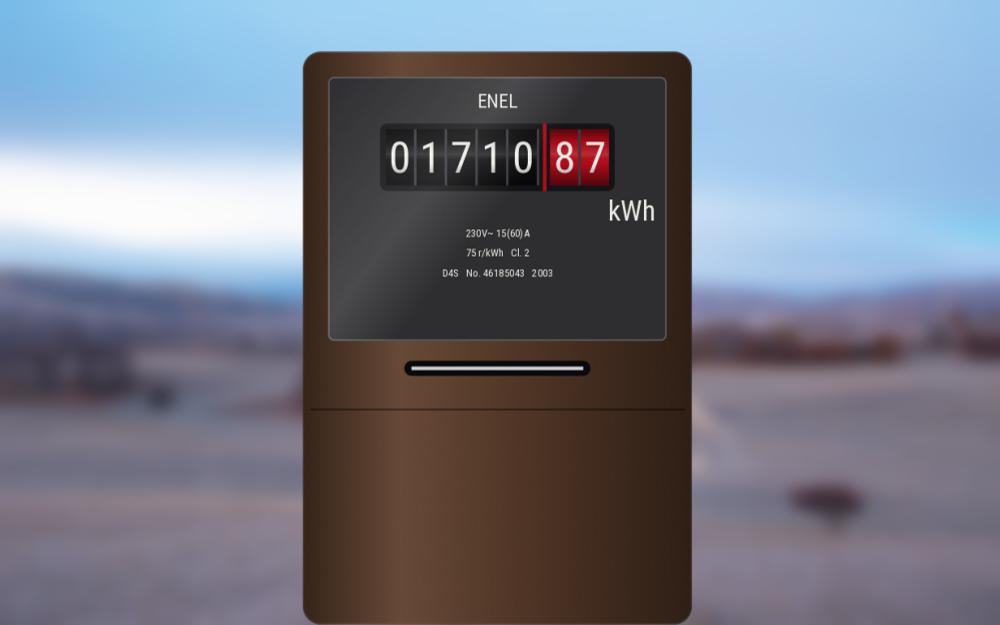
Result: **1710.87** kWh
